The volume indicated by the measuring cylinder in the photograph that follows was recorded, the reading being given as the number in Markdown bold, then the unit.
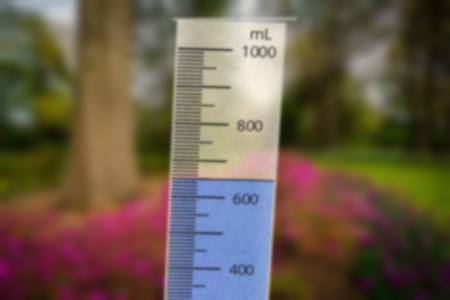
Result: **650** mL
